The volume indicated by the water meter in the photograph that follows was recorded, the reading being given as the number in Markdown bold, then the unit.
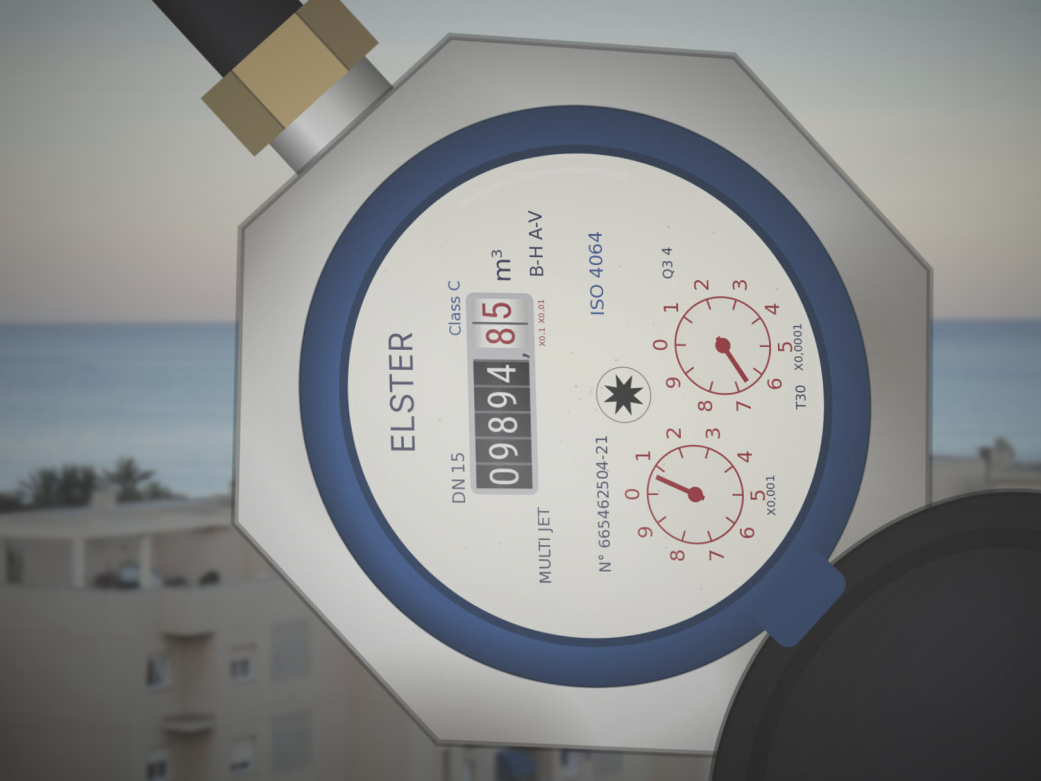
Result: **9894.8506** m³
